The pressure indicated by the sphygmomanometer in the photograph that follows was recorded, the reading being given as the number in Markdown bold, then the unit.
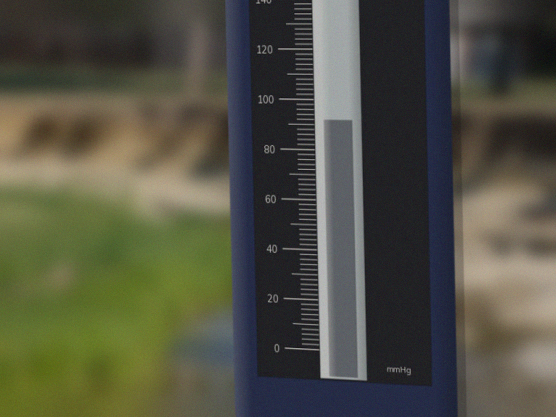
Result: **92** mmHg
